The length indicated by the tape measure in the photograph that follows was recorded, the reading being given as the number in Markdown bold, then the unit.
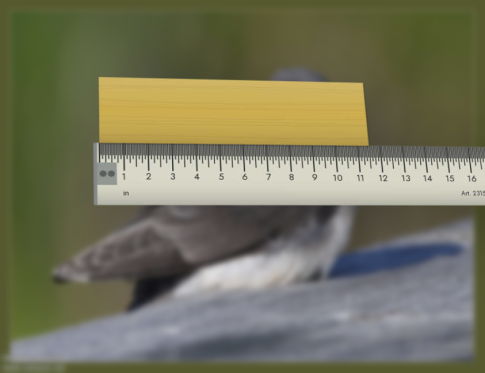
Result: **11.5** in
